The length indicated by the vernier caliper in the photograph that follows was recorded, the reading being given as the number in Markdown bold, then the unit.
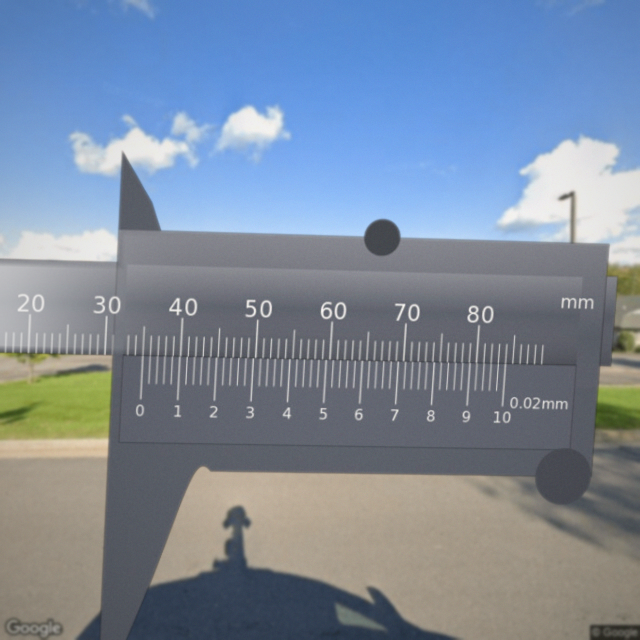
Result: **35.0** mm
